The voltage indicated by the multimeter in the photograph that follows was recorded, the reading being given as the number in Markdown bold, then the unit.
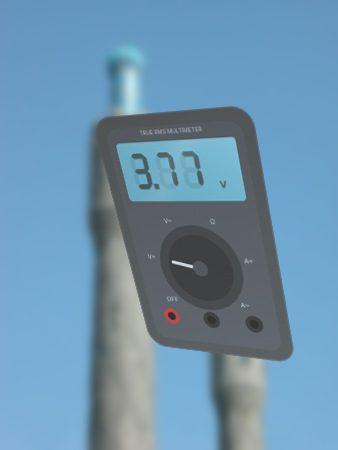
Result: **3.77** V
